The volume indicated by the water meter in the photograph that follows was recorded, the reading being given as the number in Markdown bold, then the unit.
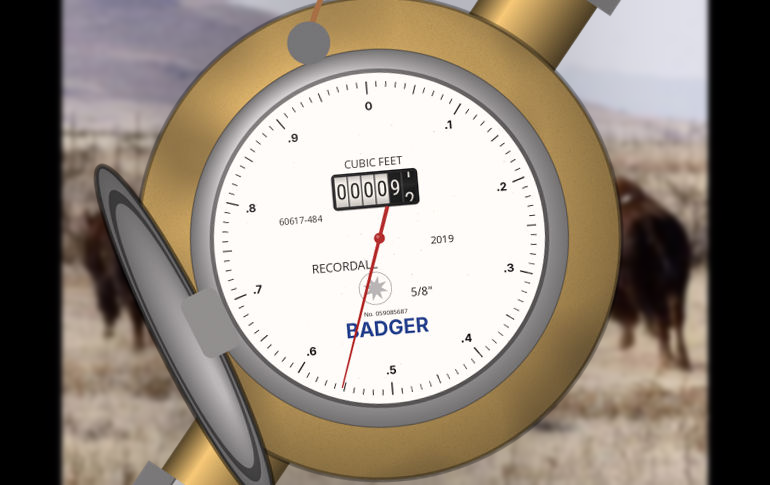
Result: **91.55** ft³
